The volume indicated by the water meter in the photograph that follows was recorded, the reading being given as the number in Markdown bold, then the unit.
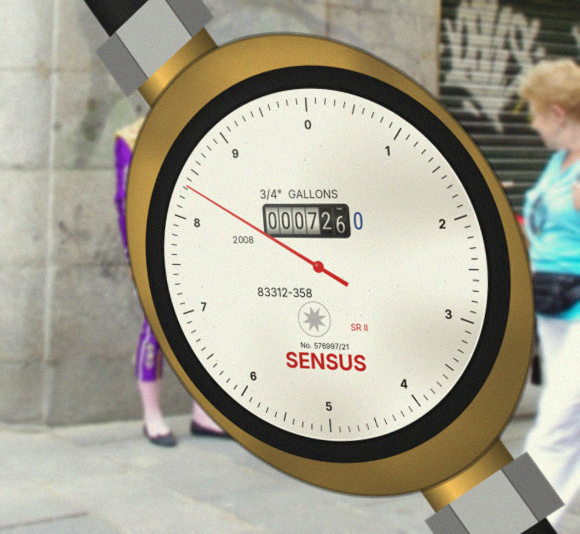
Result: **7258.3** gal
